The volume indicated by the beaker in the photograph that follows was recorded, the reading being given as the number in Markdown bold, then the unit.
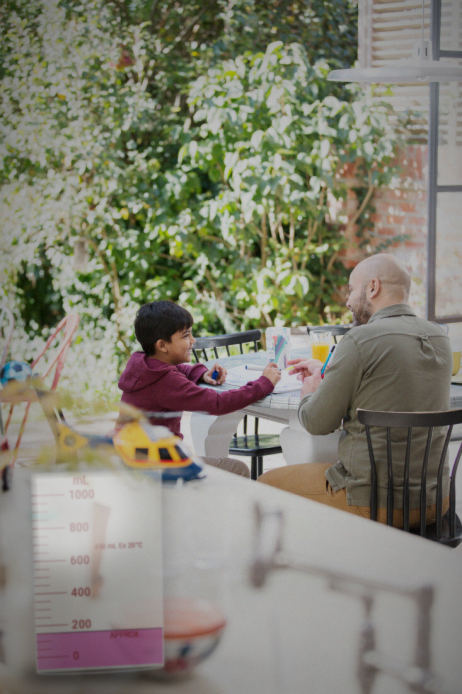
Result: **150** mL
